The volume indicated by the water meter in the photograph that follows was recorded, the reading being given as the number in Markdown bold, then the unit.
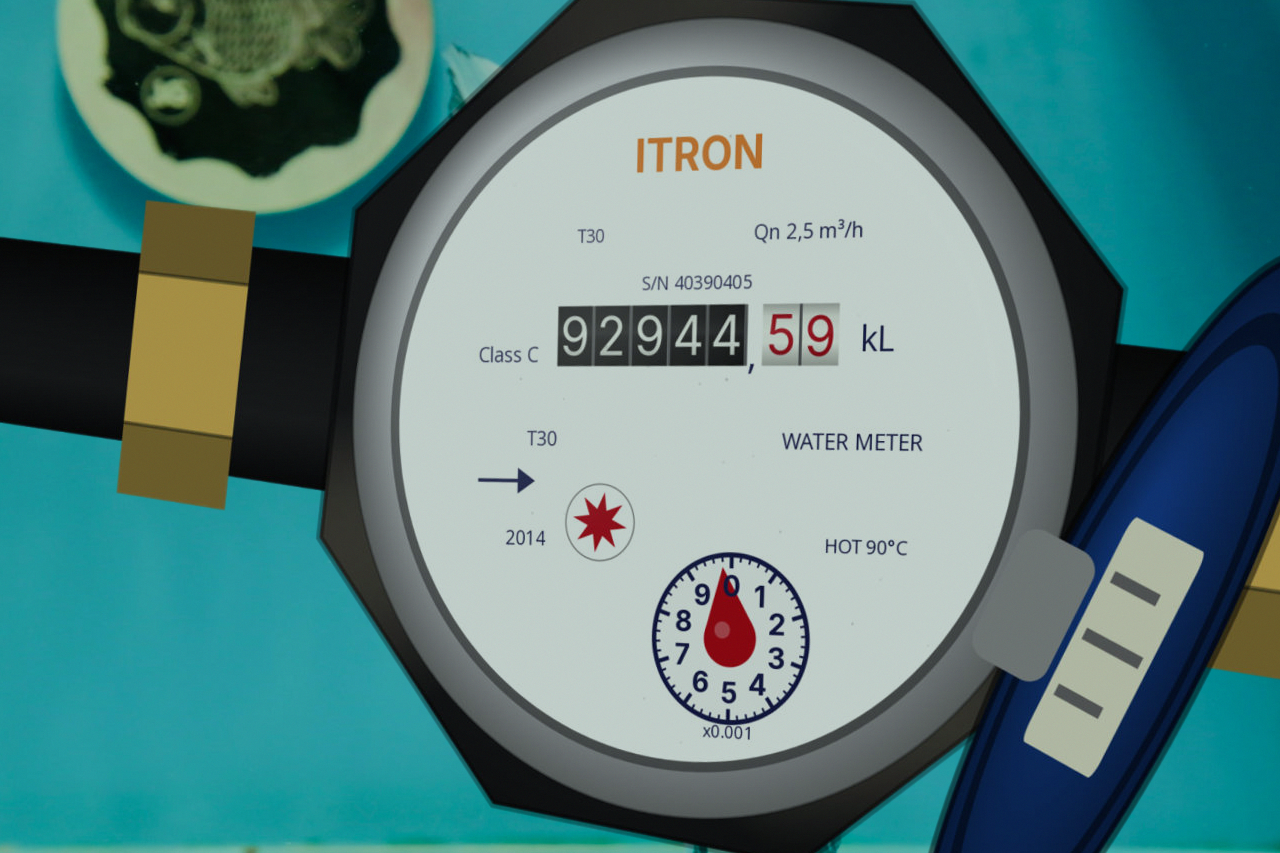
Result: **92944.589** kL
